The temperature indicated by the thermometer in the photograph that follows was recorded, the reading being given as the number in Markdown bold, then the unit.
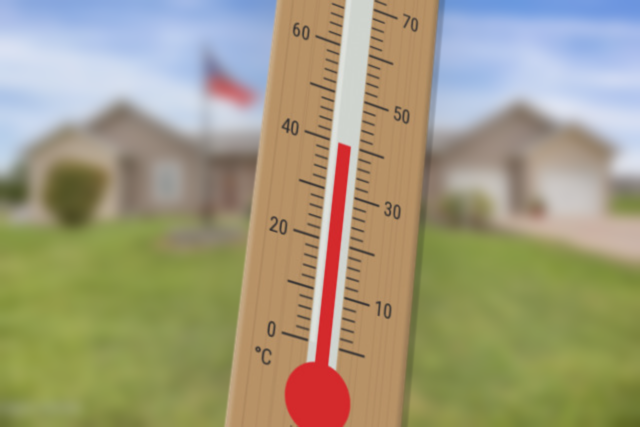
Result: **40** °C
